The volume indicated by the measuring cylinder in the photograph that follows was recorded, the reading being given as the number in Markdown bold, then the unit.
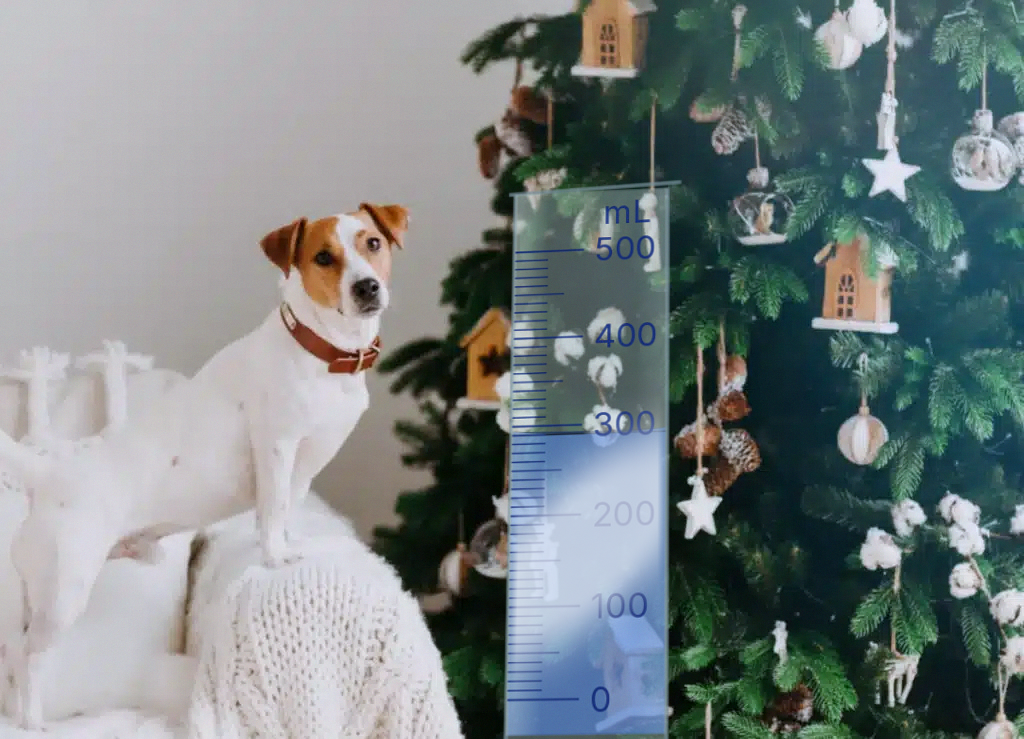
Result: **290** mL
